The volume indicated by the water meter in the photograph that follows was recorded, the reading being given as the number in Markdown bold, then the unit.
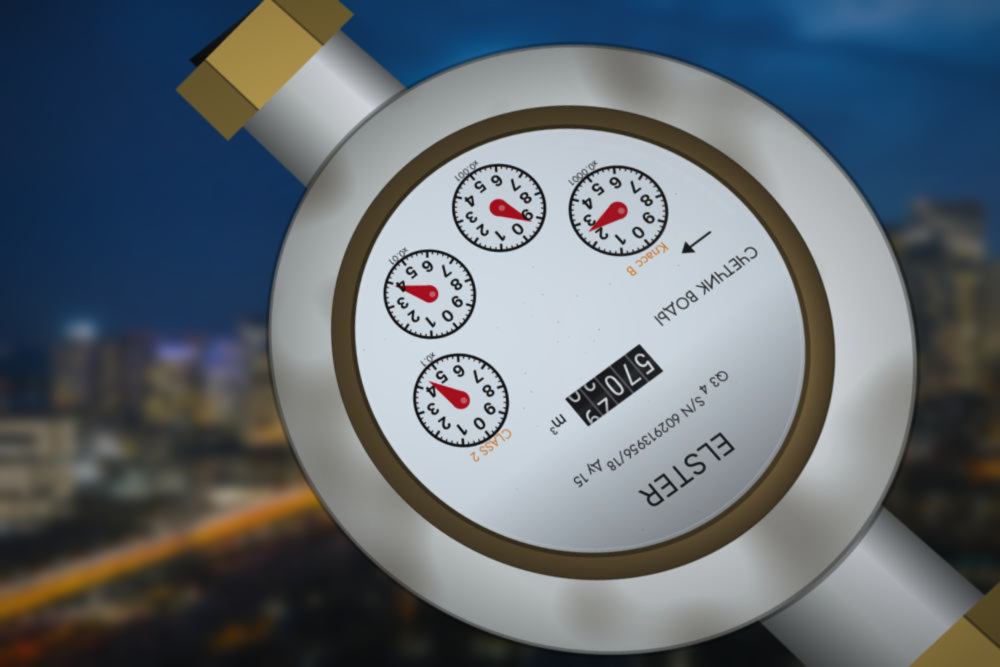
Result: **57029.4392** m³
